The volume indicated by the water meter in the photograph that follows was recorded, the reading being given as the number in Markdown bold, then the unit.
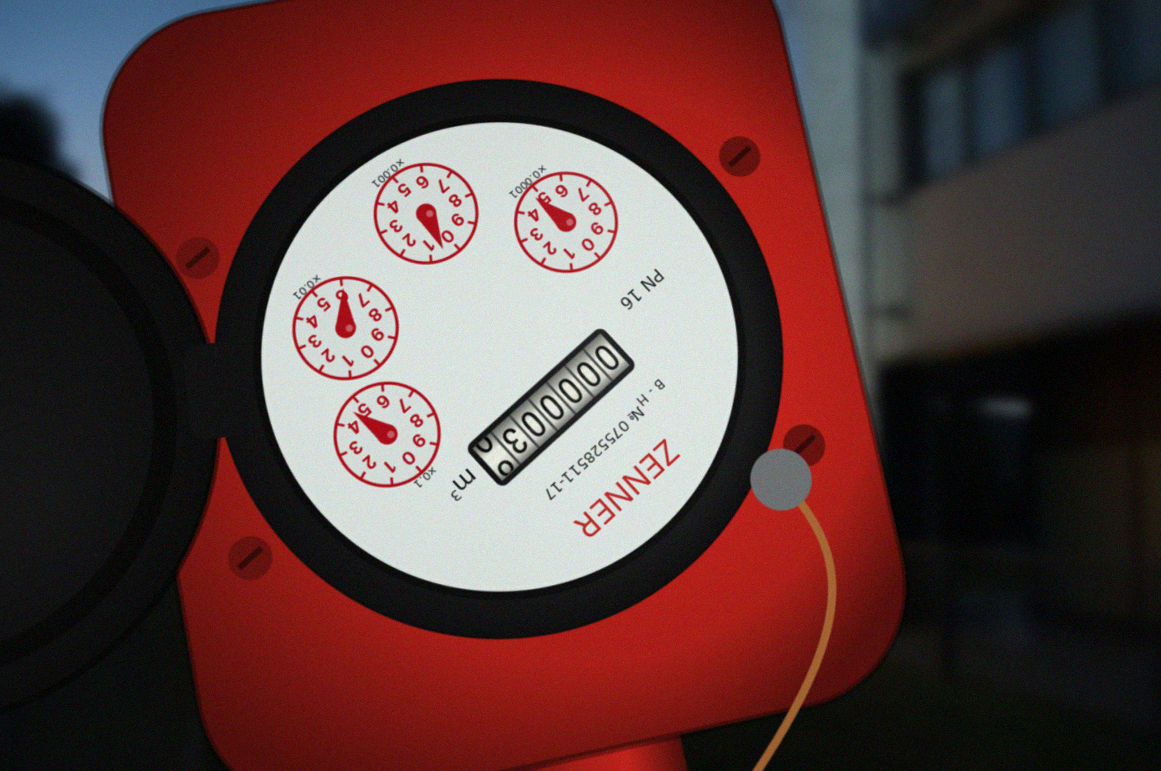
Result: **38.4604** m³
